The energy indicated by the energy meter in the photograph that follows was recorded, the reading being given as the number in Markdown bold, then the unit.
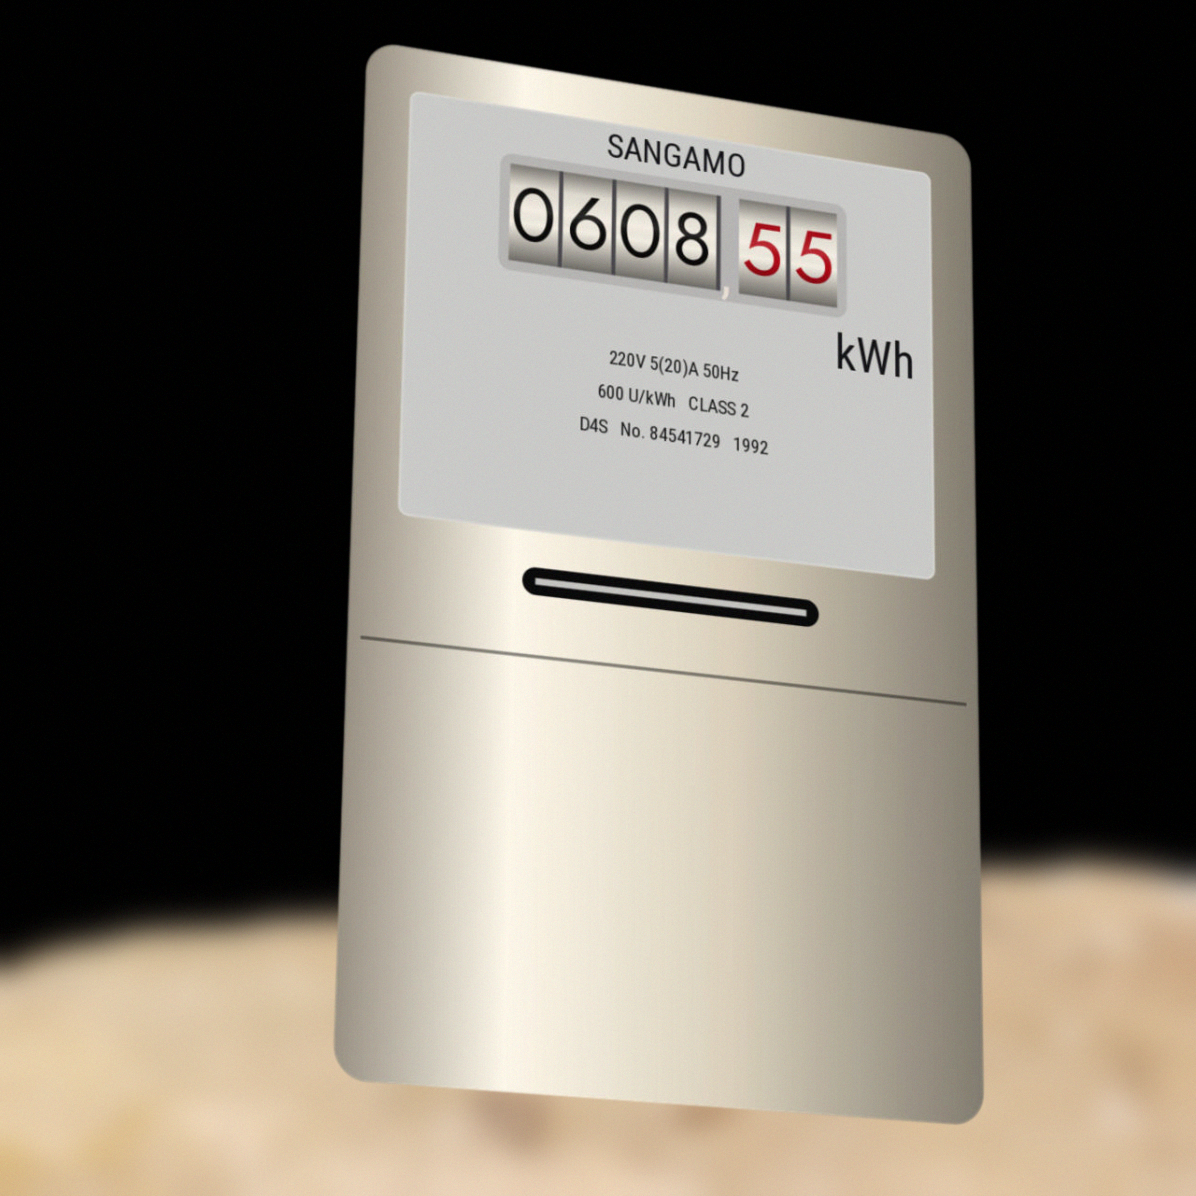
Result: **608.55** kWh
